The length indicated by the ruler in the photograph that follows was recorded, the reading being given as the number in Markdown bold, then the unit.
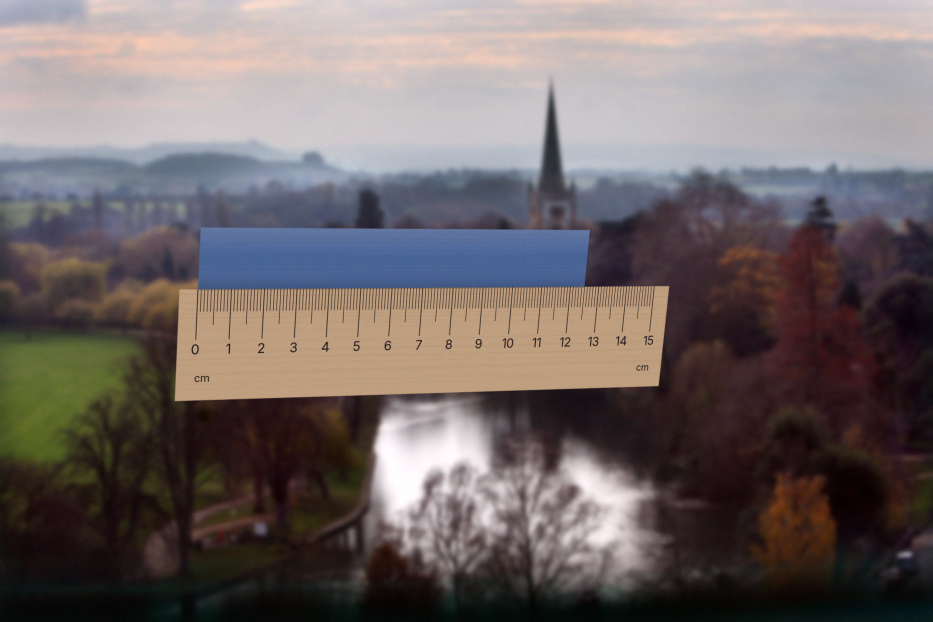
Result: **12.5** cm
